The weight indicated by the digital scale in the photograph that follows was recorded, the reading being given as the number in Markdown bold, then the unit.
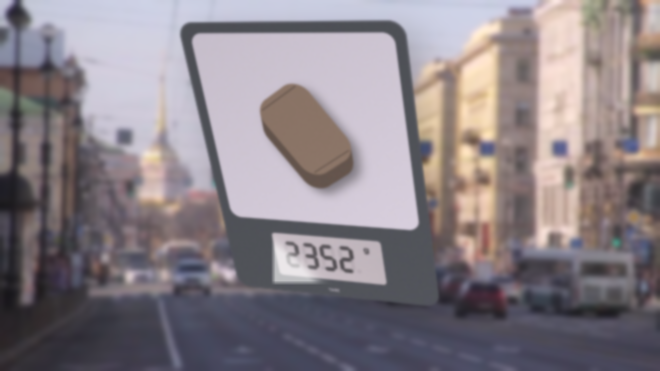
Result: **2352** g
